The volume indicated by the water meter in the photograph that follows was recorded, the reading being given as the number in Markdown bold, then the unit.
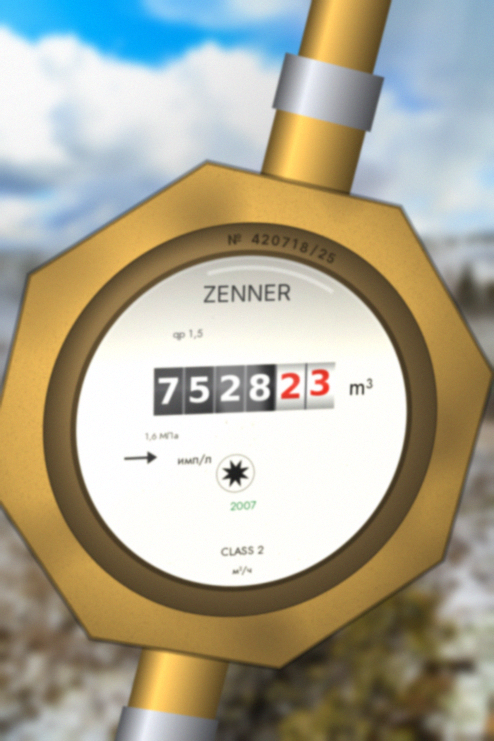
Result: **7528.23** m³
